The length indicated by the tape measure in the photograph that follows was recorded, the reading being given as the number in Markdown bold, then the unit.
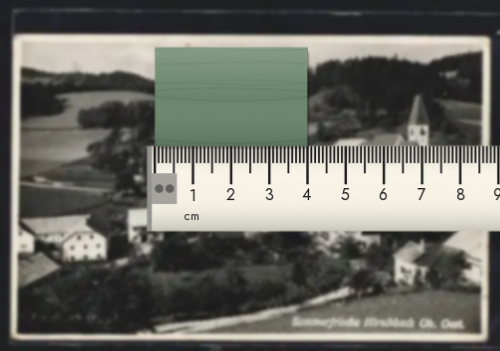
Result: **4** cm
